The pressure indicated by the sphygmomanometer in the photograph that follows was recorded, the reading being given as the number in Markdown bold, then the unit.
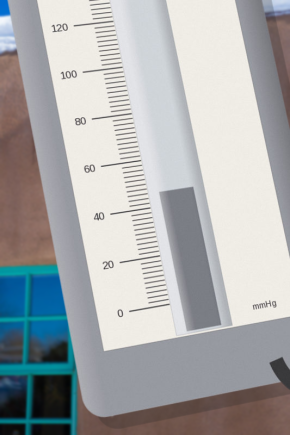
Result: **46** mmHg
